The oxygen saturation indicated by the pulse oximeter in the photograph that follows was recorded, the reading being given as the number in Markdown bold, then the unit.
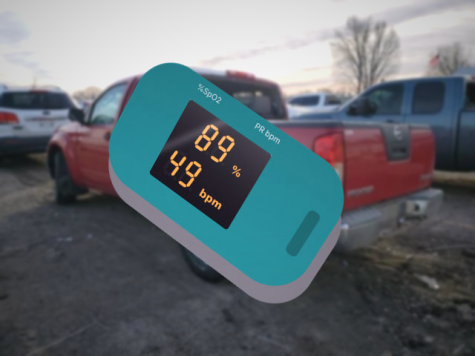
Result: **89** %
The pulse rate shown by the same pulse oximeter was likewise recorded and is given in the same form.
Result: **49** bpm
